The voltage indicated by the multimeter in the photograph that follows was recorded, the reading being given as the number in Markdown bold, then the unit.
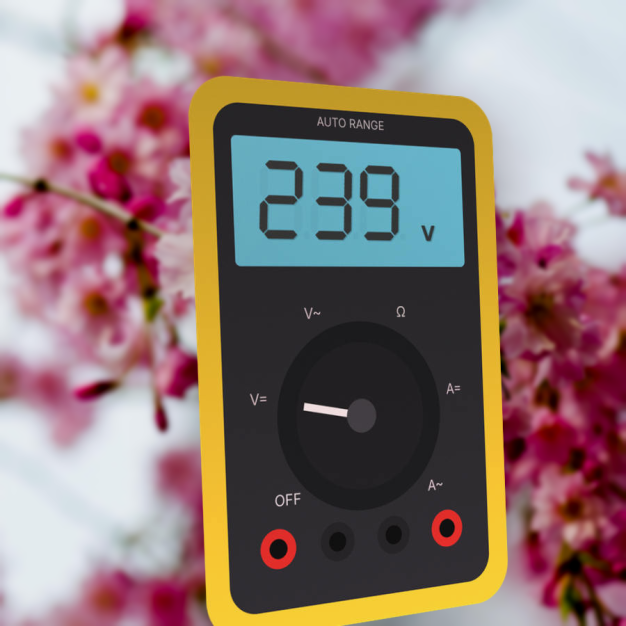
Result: **239** V
